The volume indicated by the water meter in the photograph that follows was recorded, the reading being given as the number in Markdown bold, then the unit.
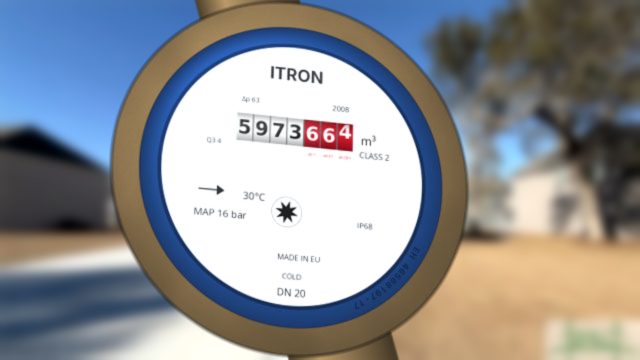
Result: **5973.664** m³
